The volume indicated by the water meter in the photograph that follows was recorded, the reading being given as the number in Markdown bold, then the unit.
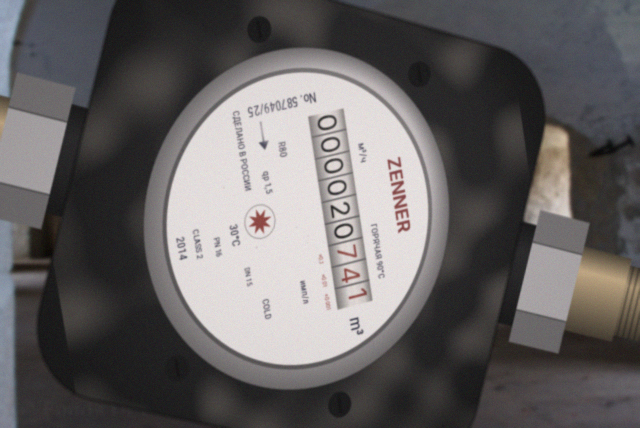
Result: **20.741** m³
